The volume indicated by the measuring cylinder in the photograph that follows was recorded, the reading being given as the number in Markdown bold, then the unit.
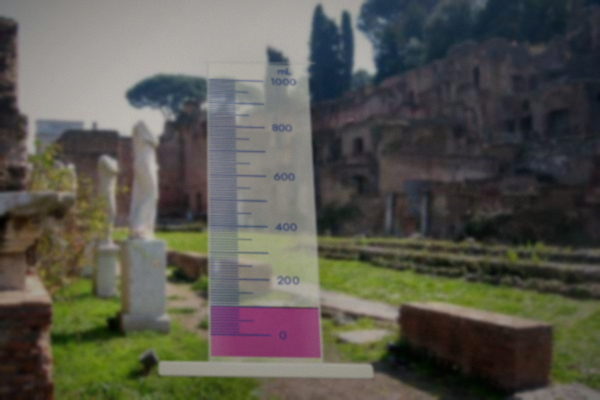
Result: **100** mL
